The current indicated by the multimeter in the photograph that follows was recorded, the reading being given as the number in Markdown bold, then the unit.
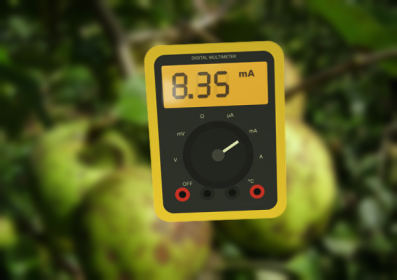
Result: **8.35** mA
